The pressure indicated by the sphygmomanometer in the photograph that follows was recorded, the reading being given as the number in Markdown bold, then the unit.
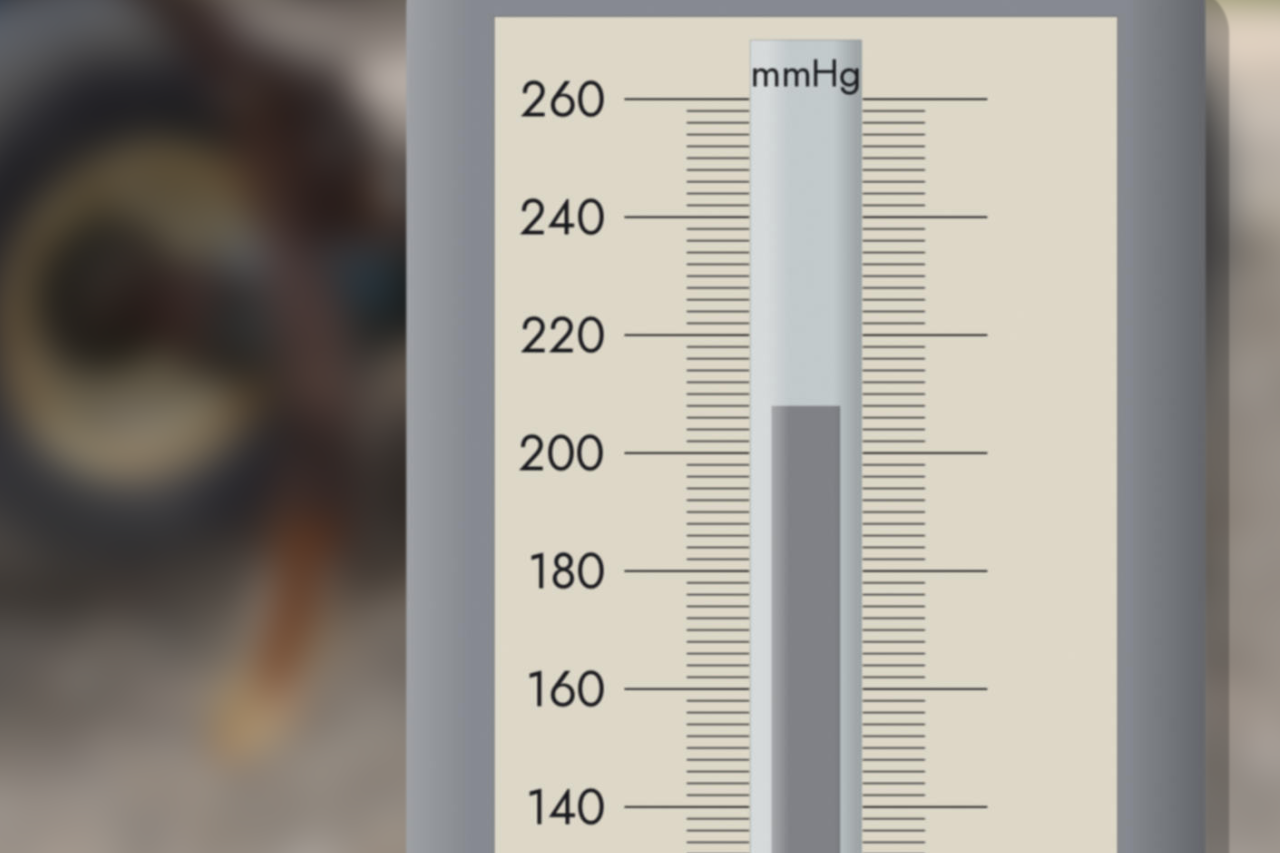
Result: **208** mmHg
